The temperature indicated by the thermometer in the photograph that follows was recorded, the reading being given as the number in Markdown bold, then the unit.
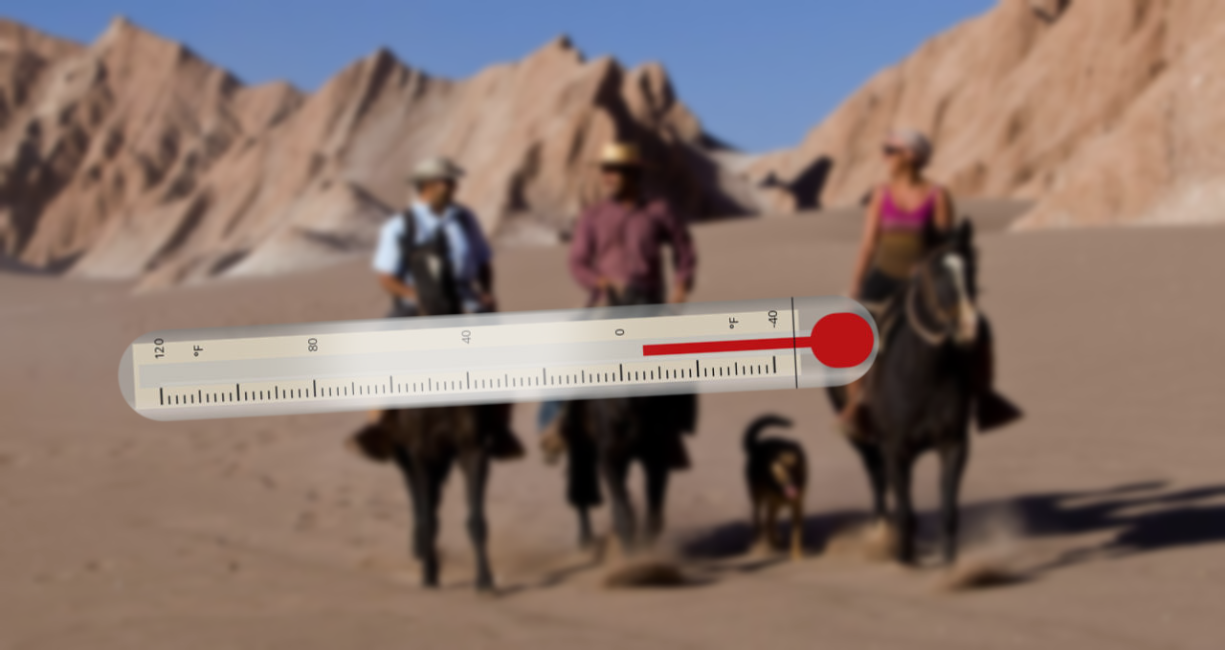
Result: **-6** °F
